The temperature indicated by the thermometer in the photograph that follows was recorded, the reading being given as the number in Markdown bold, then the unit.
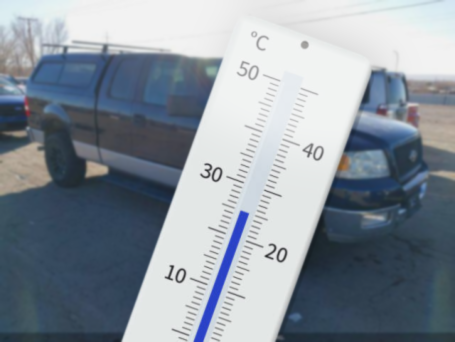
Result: **25** °C
